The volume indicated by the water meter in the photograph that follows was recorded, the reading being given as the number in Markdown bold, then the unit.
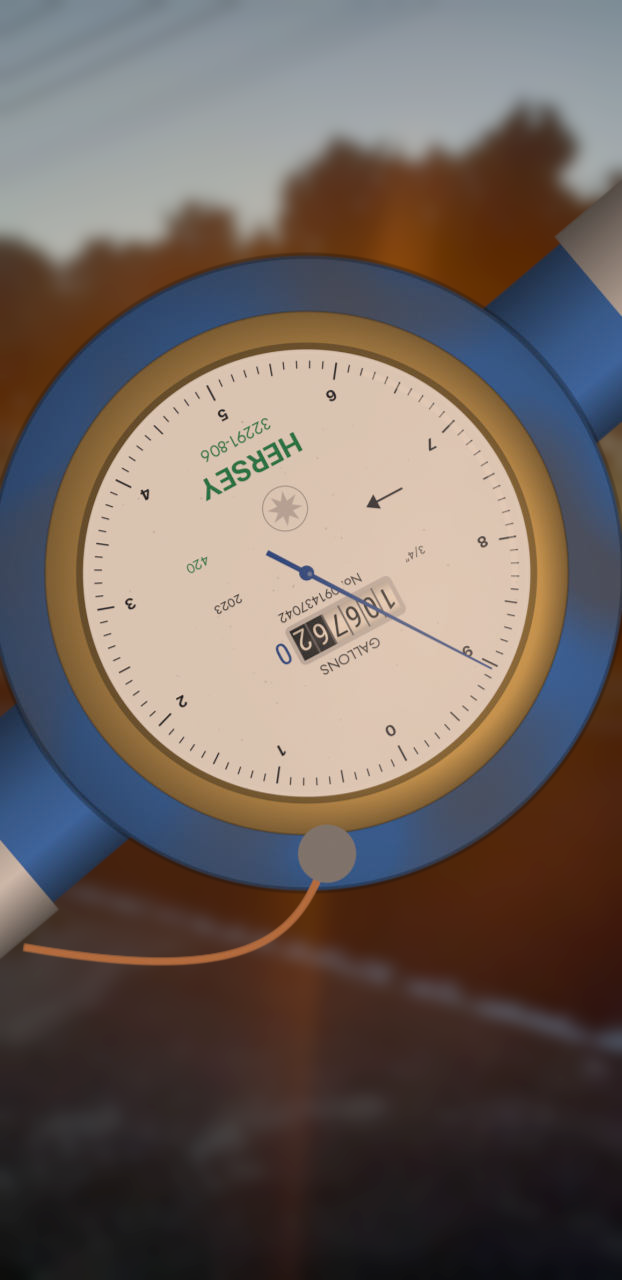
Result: **1067619.0** gal
